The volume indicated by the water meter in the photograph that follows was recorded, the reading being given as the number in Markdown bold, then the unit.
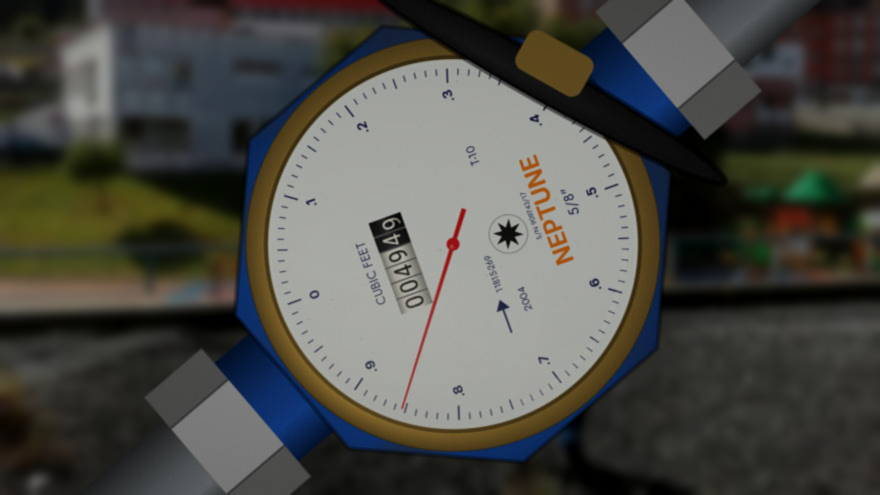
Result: **4948.85** ft³
